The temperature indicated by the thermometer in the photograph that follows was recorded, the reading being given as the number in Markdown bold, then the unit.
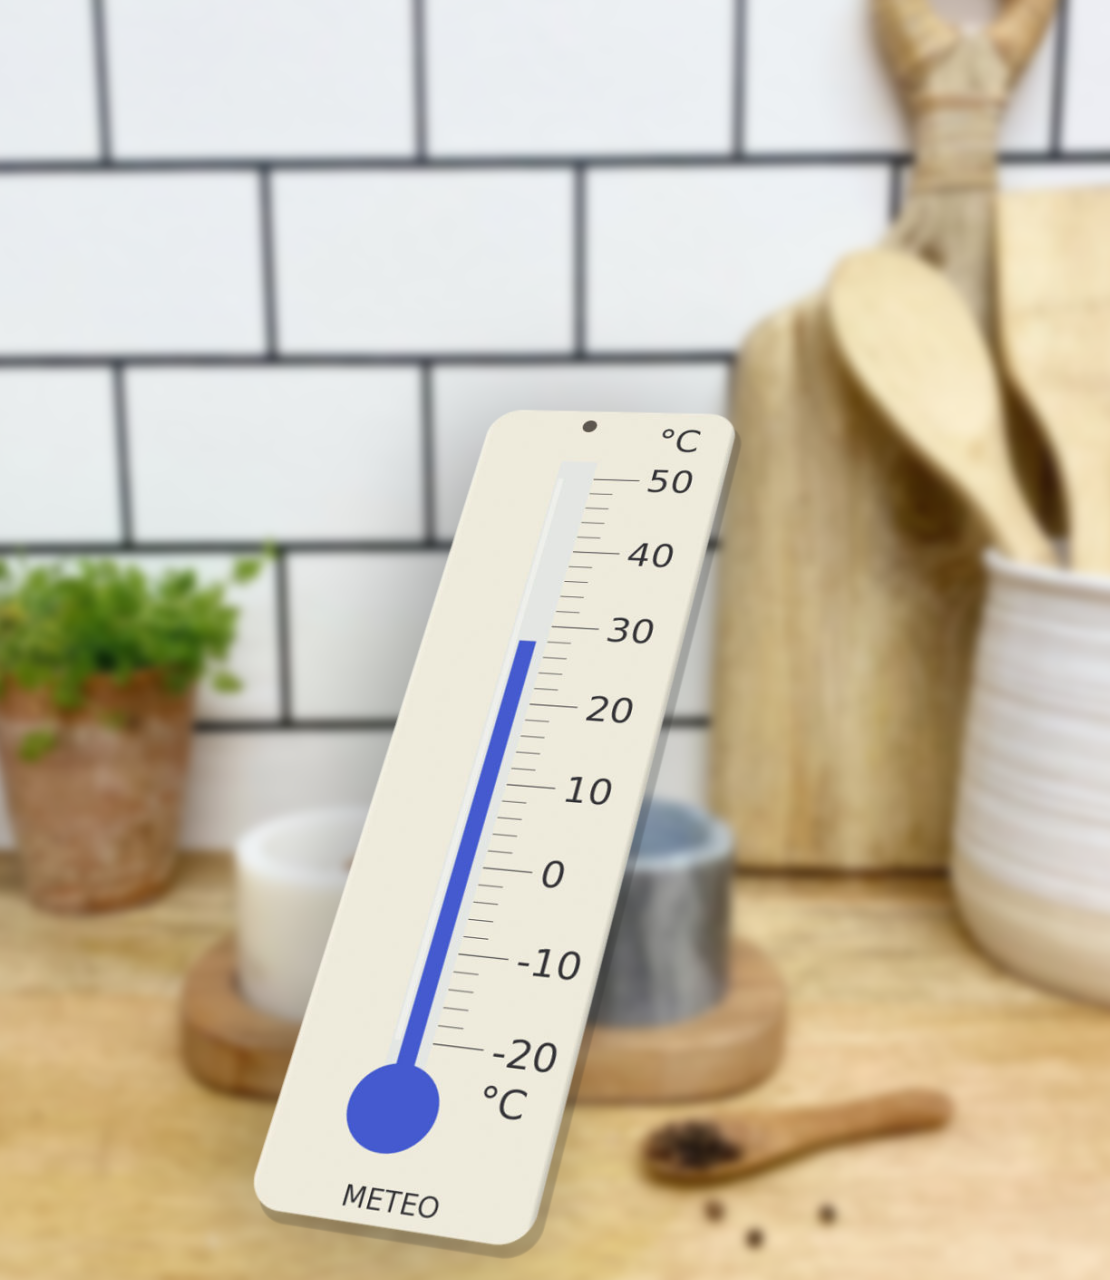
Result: **28** °C
